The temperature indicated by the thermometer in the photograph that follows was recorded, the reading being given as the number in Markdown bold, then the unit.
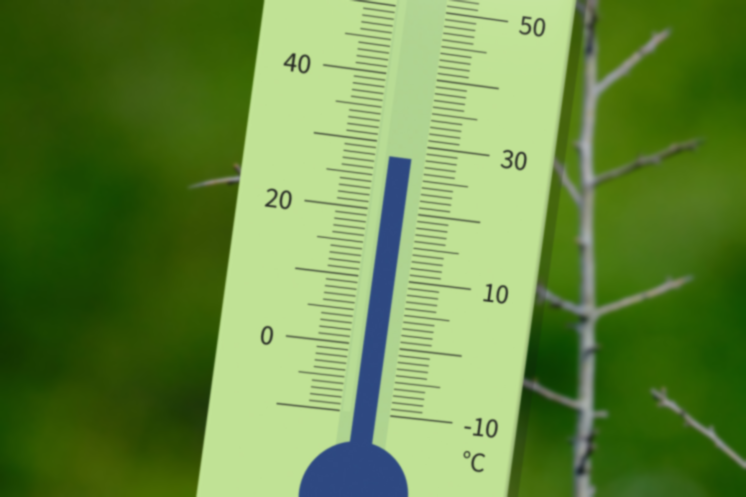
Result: **28** °C
